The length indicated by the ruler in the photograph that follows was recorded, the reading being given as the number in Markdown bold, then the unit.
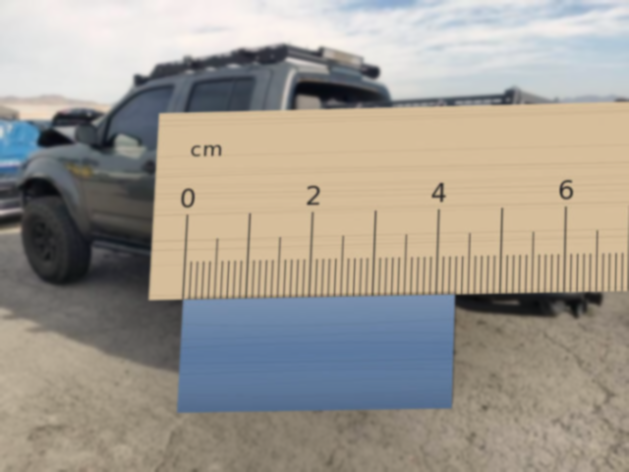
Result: **4.3** cm
